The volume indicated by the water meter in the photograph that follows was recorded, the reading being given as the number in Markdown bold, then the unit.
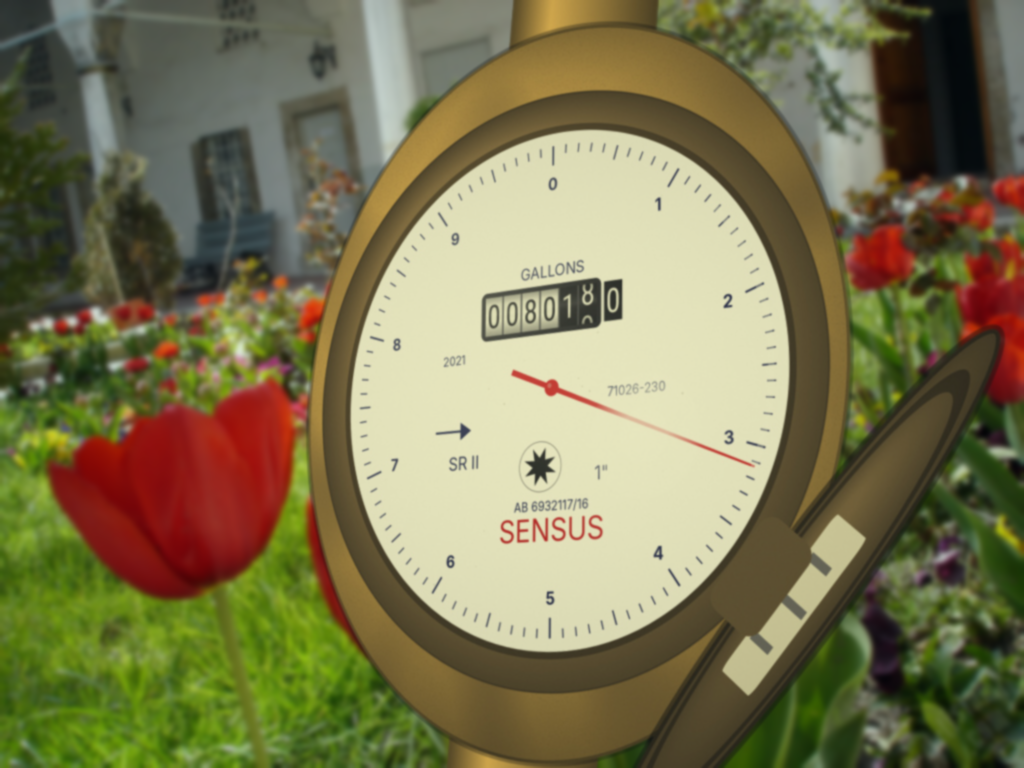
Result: **80183.1** gal
